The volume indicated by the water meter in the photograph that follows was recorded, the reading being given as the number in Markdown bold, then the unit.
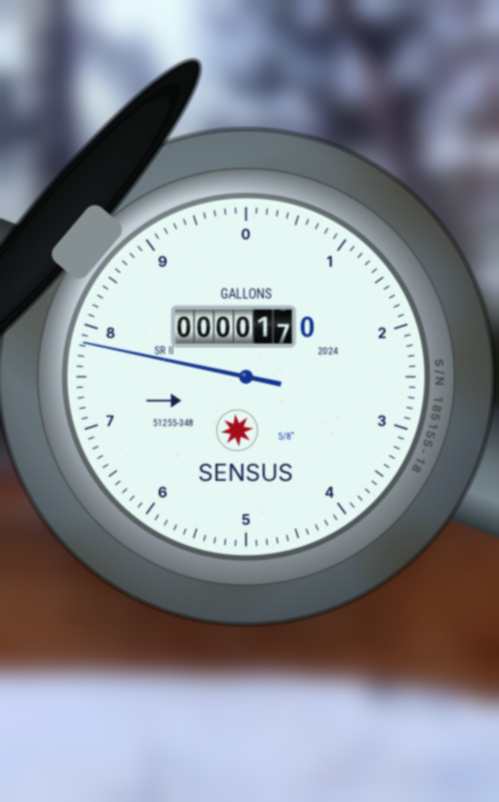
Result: **167.8** gal
